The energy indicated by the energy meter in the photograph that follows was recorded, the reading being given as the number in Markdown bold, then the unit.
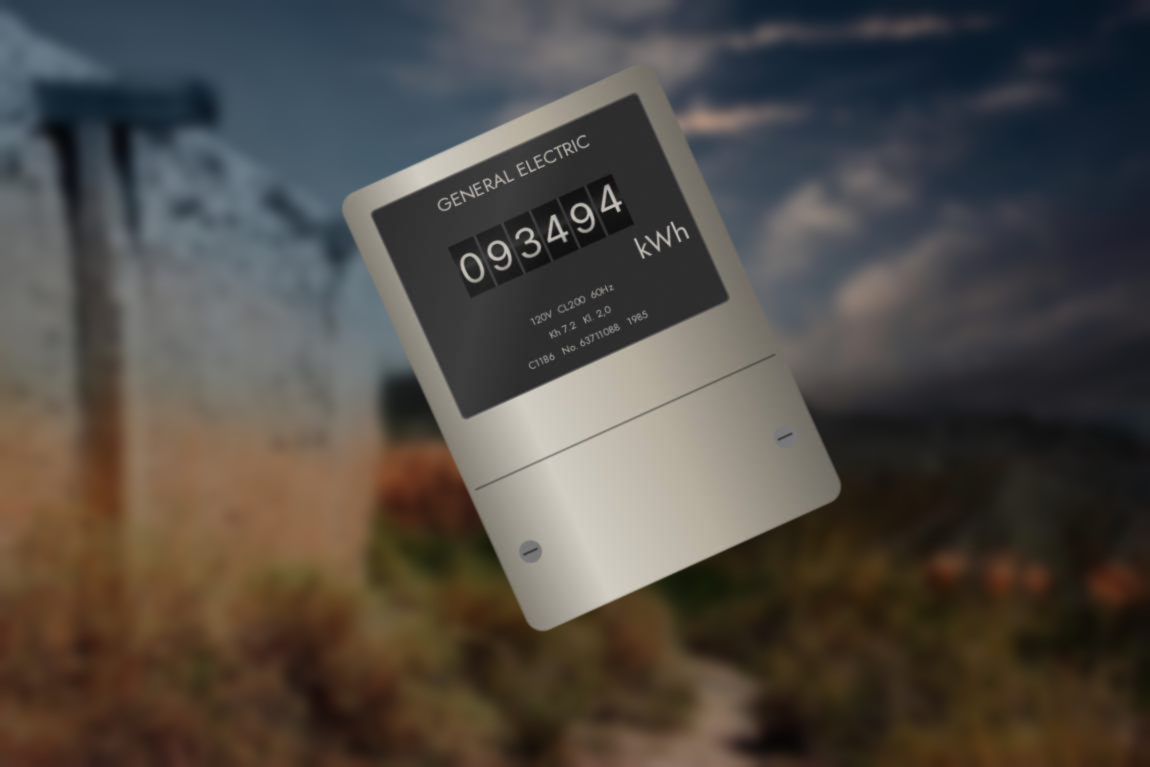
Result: **93494** kWh
